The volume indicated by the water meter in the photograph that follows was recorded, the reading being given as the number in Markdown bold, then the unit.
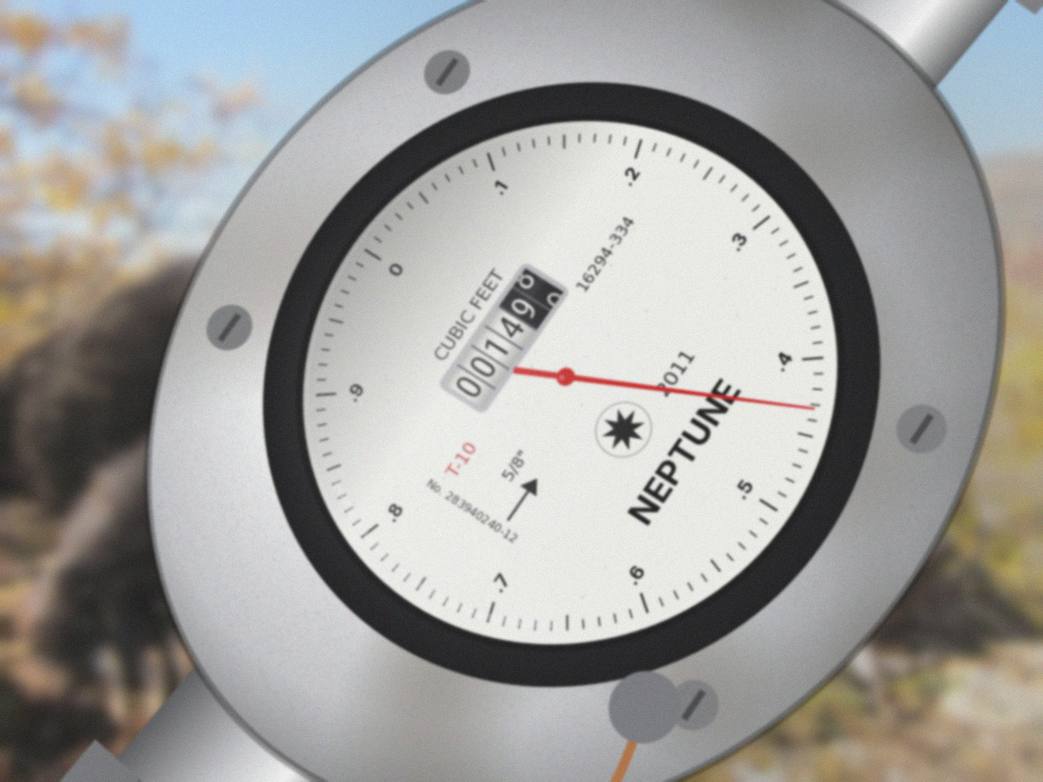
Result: **1498.43** ft³
